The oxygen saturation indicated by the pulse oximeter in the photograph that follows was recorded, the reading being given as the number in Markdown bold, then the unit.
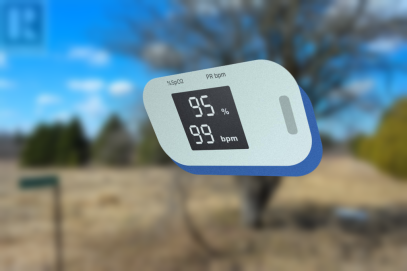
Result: **95** %
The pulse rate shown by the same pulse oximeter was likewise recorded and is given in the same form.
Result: **99** bpm
